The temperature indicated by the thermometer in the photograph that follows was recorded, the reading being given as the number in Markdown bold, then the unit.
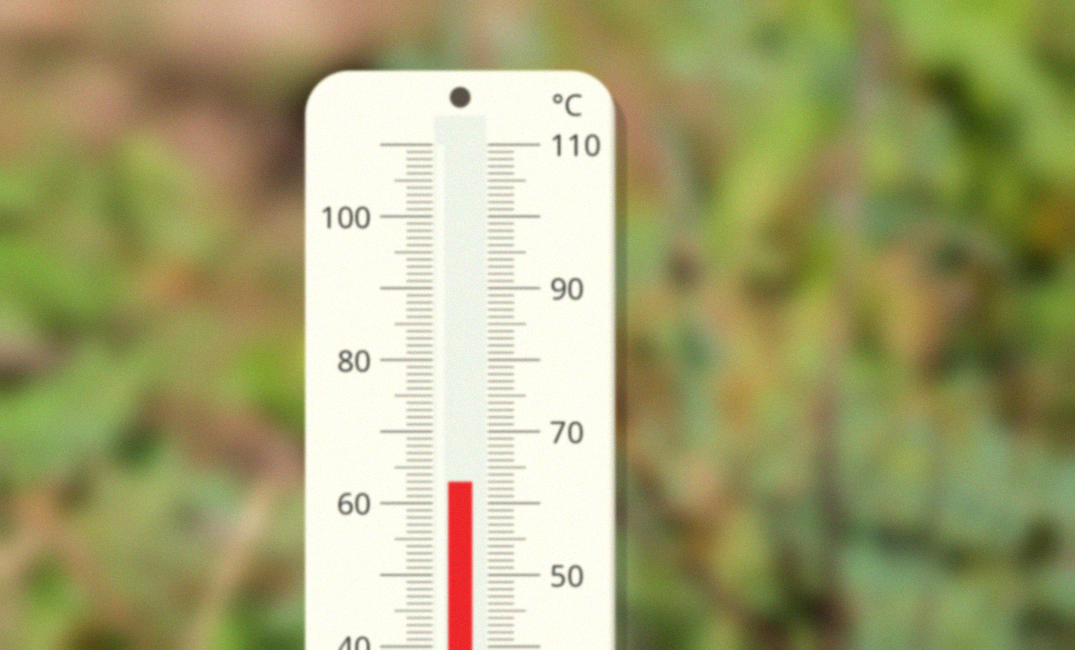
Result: **63** °C
